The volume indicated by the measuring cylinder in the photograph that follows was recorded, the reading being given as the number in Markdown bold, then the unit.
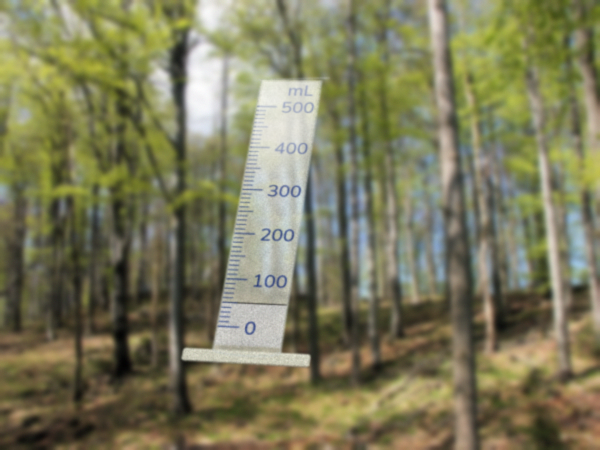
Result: **50** mL
